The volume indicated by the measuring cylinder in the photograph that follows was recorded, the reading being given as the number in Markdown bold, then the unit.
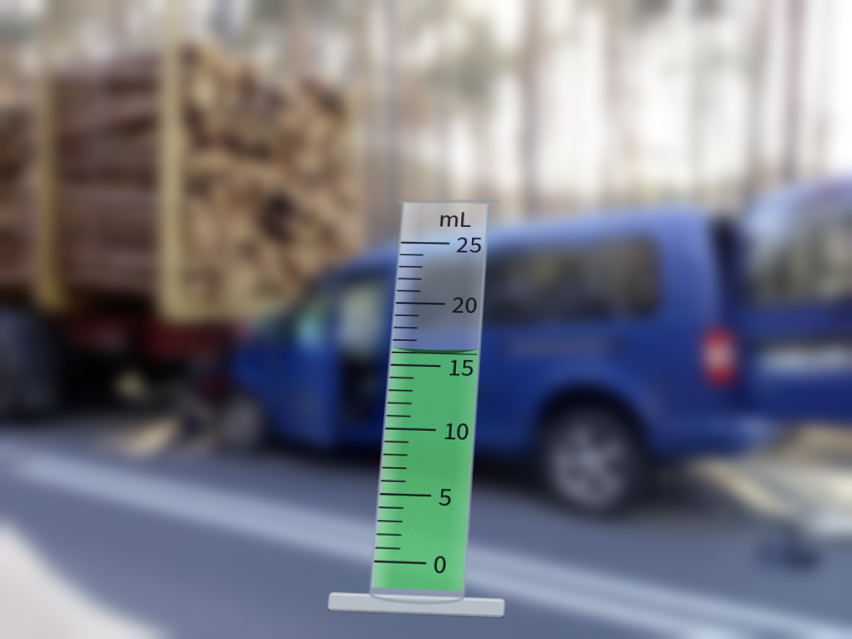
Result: **16** mL
